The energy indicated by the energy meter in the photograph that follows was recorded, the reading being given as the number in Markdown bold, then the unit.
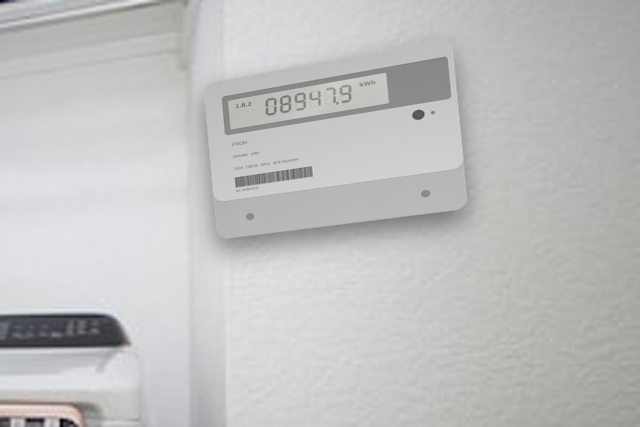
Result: **8947.9** kWh
